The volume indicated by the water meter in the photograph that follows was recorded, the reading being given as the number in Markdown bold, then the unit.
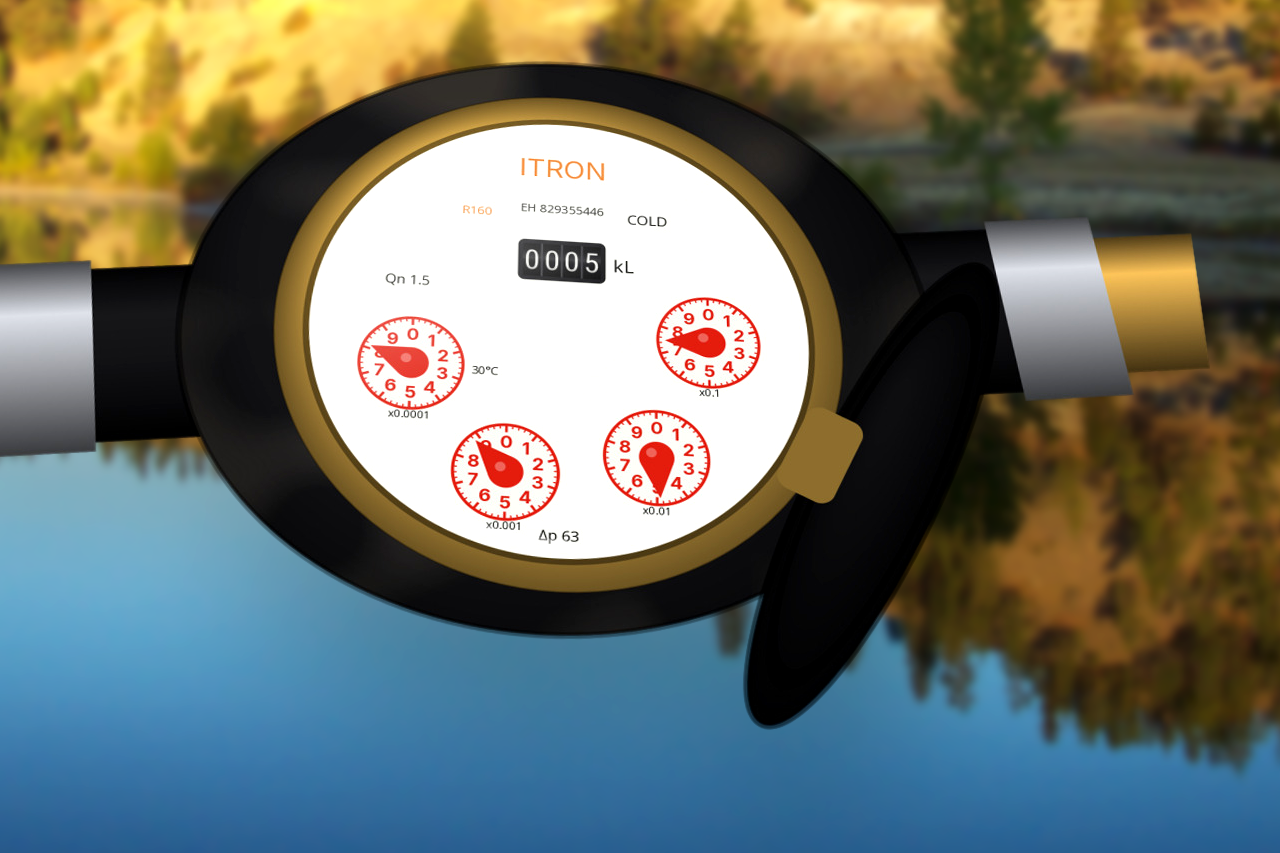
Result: **5.7488** kL
